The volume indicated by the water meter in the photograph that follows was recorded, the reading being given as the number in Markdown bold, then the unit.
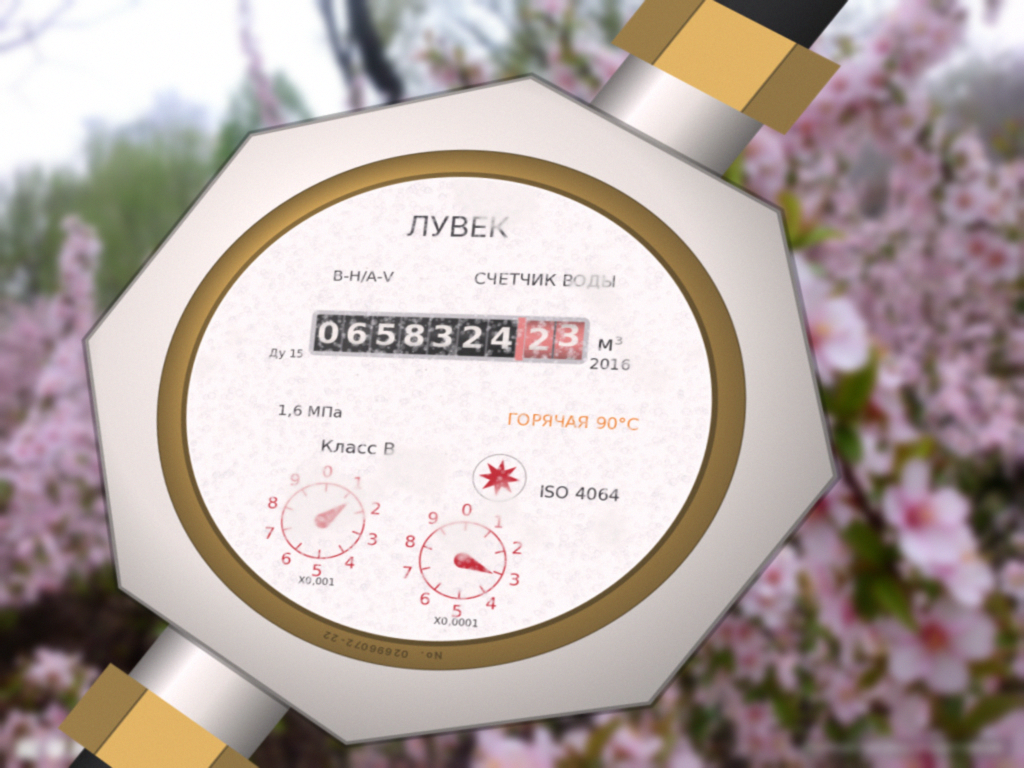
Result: **658324.2313** m³
